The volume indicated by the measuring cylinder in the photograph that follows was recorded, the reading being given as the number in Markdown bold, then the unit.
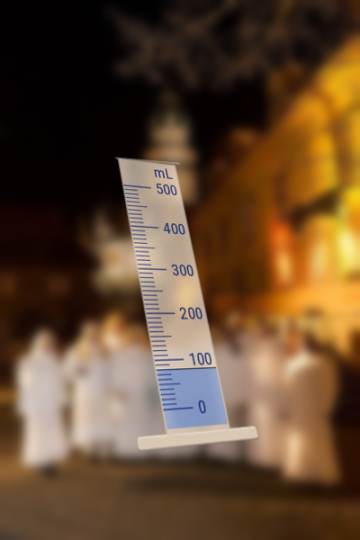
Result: **80** mL
